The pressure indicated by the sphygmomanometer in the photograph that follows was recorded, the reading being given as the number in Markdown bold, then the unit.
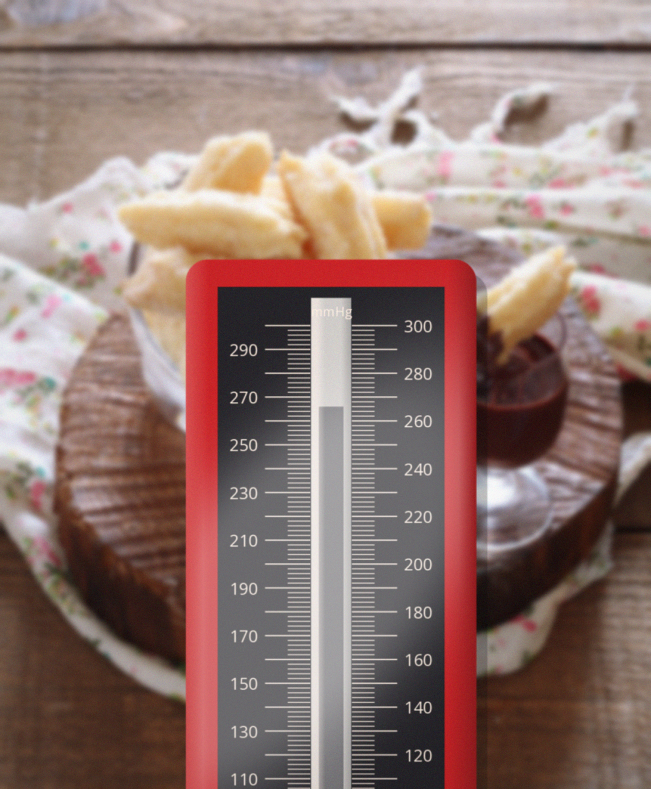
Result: **266** mmHg
